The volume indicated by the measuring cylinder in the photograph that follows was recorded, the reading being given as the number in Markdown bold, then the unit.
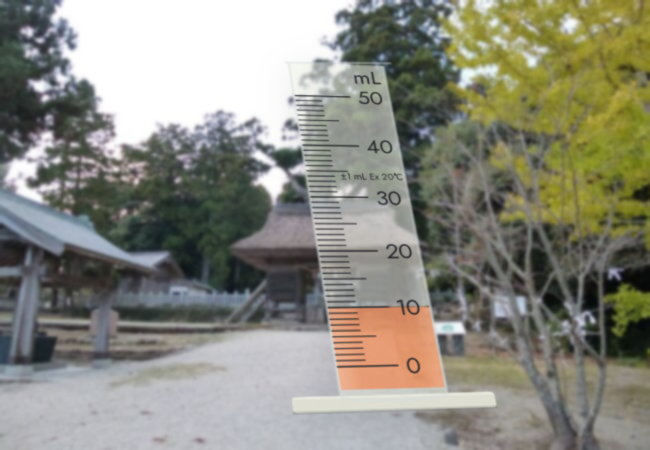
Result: **10** mL
